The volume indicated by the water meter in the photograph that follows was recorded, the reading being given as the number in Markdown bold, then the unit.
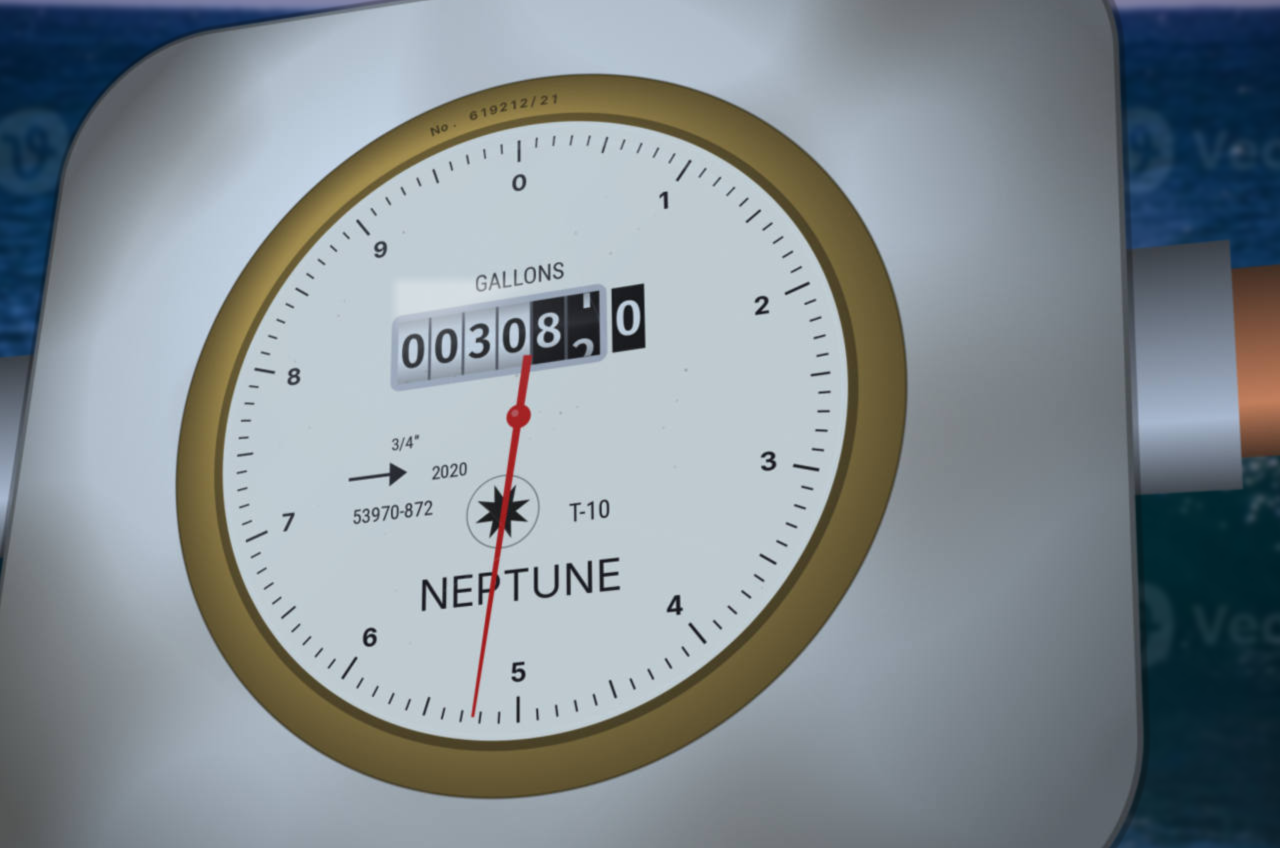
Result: **30815.2** gal
